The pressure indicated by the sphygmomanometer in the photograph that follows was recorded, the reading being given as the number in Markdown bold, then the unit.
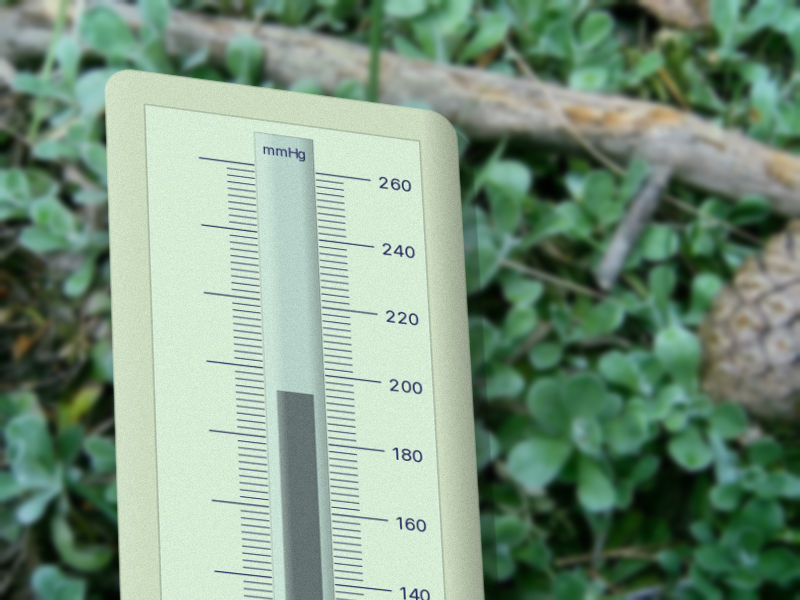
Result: **194** mmHg
